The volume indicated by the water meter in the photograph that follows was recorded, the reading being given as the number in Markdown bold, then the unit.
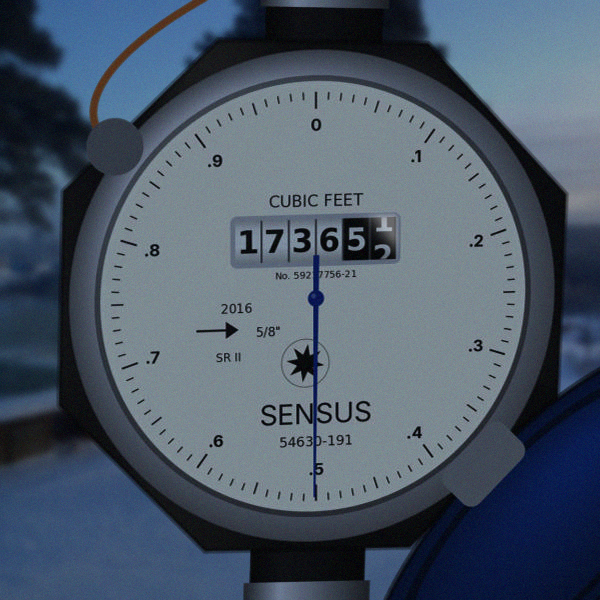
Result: **173651.50** ft³
